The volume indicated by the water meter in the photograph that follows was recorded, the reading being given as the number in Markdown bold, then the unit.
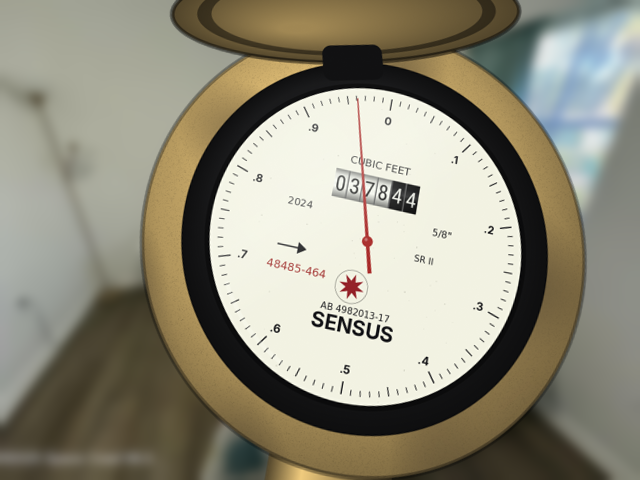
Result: **37843.96** ft³
